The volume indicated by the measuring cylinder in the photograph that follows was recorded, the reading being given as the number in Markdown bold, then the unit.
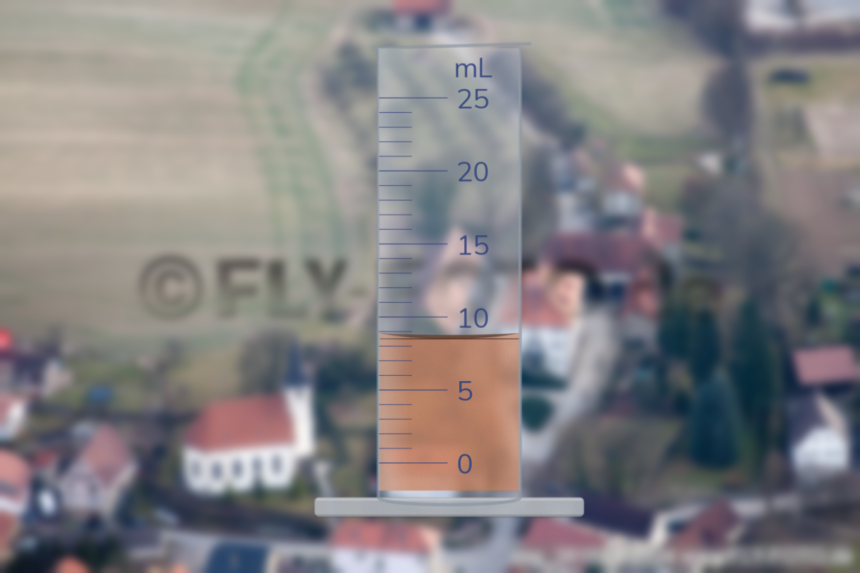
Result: **8.5** mL
